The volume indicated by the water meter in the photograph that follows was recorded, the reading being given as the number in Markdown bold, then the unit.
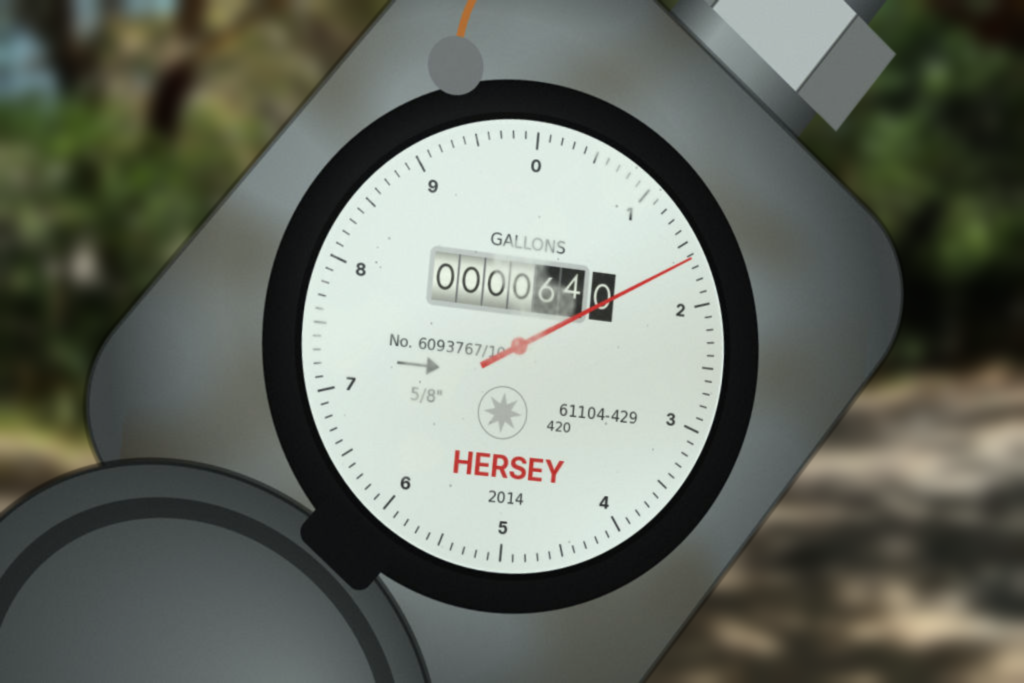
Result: **641.6** gal
